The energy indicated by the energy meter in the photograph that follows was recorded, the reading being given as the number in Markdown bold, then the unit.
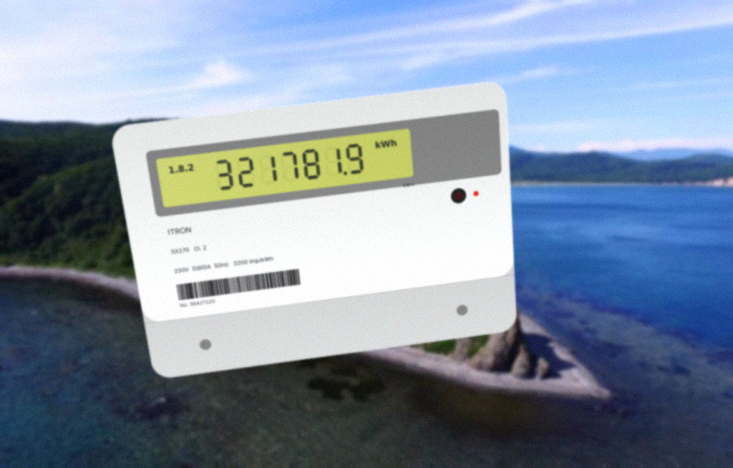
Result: **321781.9** kWh
